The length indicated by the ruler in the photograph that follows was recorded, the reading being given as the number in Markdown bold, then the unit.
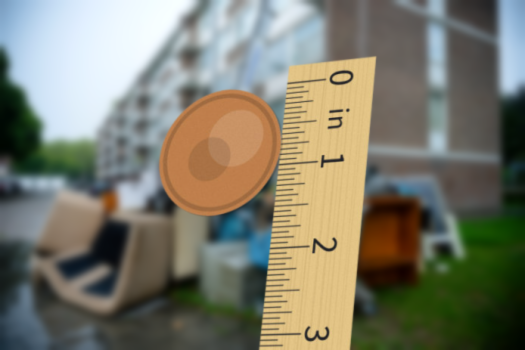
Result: **1.5625** in
